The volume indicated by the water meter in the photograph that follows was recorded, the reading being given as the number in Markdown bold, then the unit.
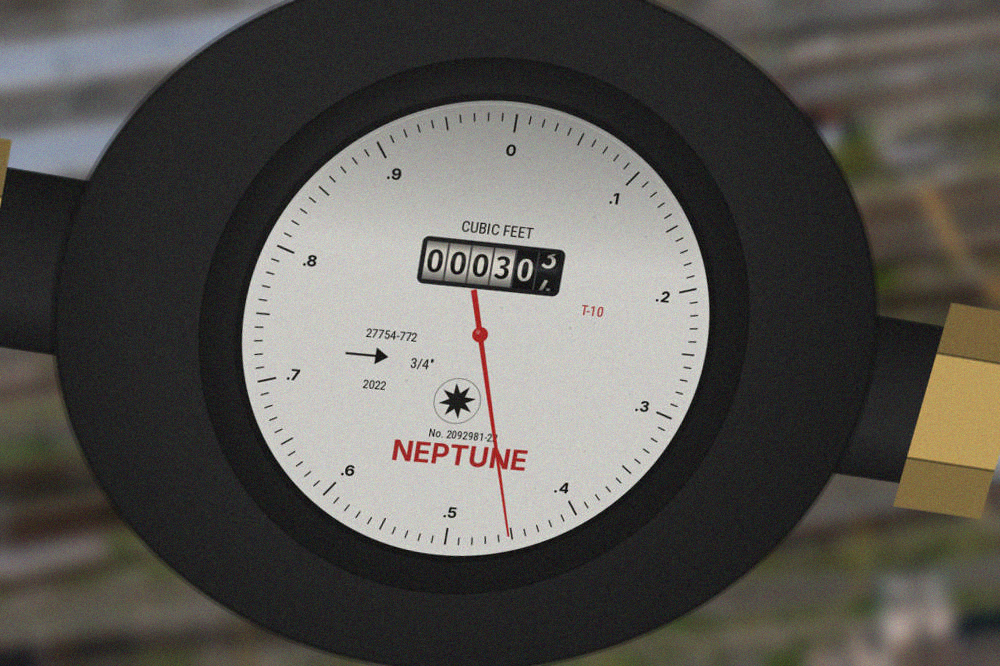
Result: **303.45** ft³
